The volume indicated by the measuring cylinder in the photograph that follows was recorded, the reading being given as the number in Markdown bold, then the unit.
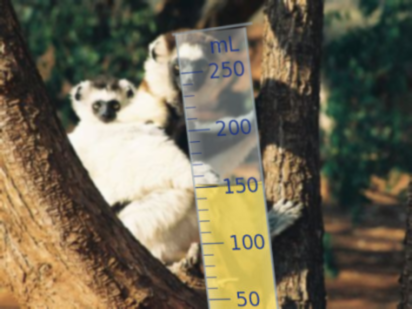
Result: **150** mL
